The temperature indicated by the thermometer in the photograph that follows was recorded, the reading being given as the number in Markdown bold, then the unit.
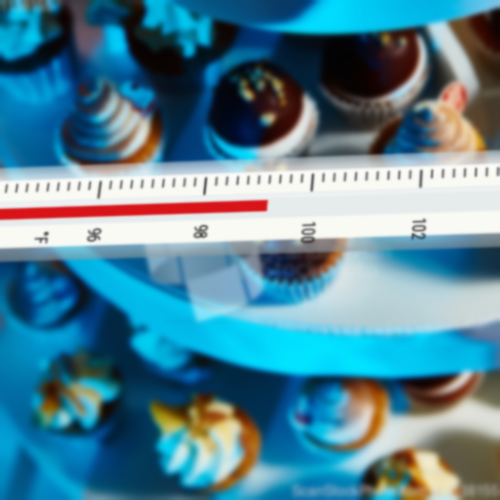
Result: **99.2** °F
